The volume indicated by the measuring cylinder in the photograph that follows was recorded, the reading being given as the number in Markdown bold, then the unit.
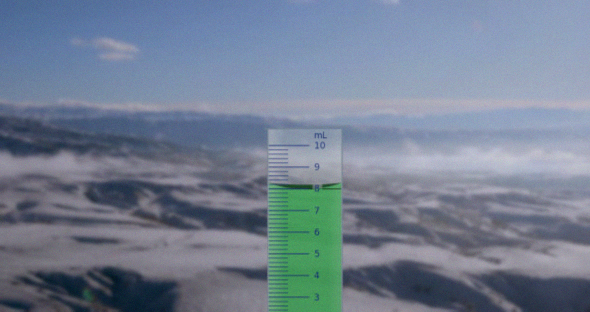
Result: **8** mL
